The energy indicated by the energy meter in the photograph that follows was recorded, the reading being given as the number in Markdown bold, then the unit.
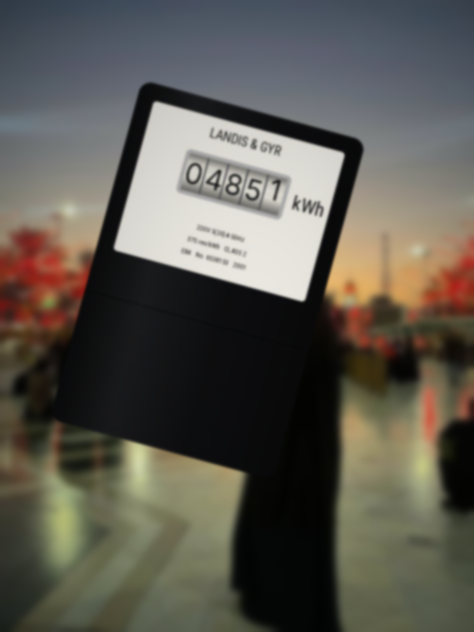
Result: **4851** kWh
